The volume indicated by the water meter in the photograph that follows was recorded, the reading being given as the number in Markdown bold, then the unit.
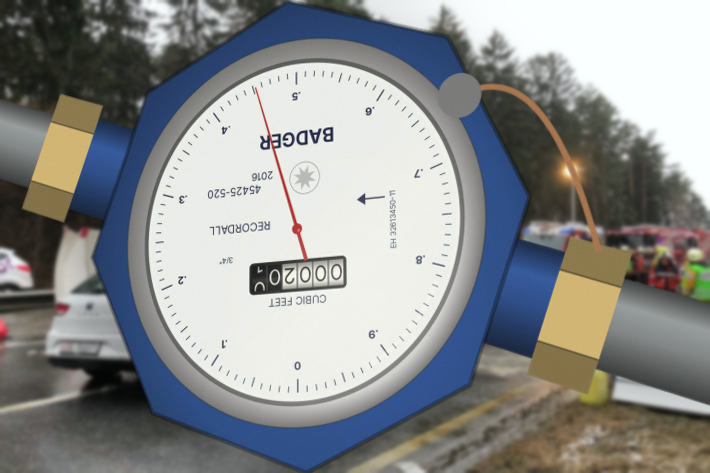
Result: **200.45** ft³
